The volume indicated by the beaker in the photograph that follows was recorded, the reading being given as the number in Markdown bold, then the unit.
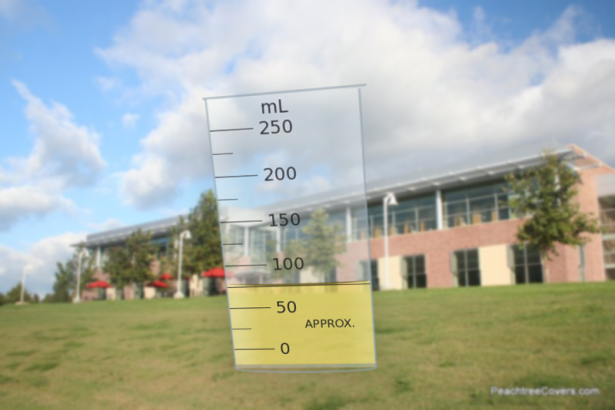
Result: **75** mL
